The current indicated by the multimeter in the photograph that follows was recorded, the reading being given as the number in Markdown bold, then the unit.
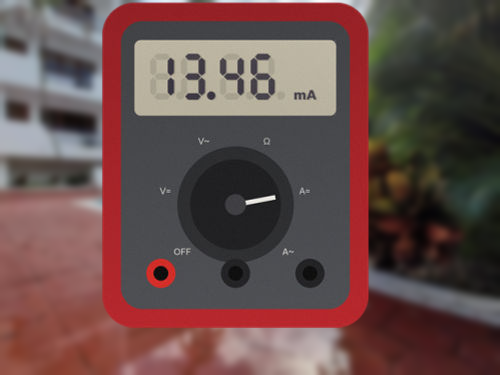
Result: **13.46** mA
